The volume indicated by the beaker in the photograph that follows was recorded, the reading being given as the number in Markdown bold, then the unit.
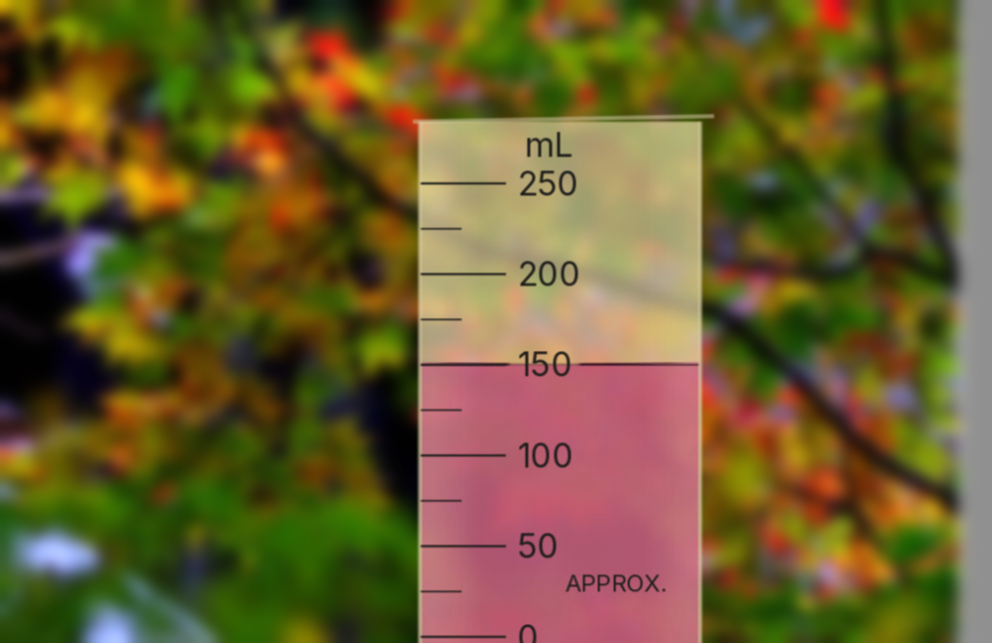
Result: **150** mL
